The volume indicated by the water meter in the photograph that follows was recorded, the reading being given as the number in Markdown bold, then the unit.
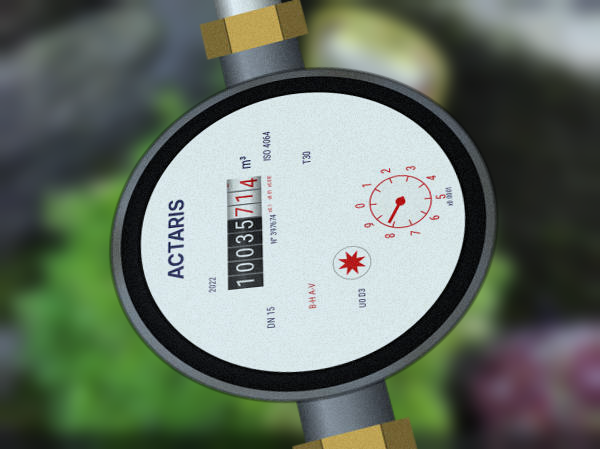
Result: **10035.7138** m³
